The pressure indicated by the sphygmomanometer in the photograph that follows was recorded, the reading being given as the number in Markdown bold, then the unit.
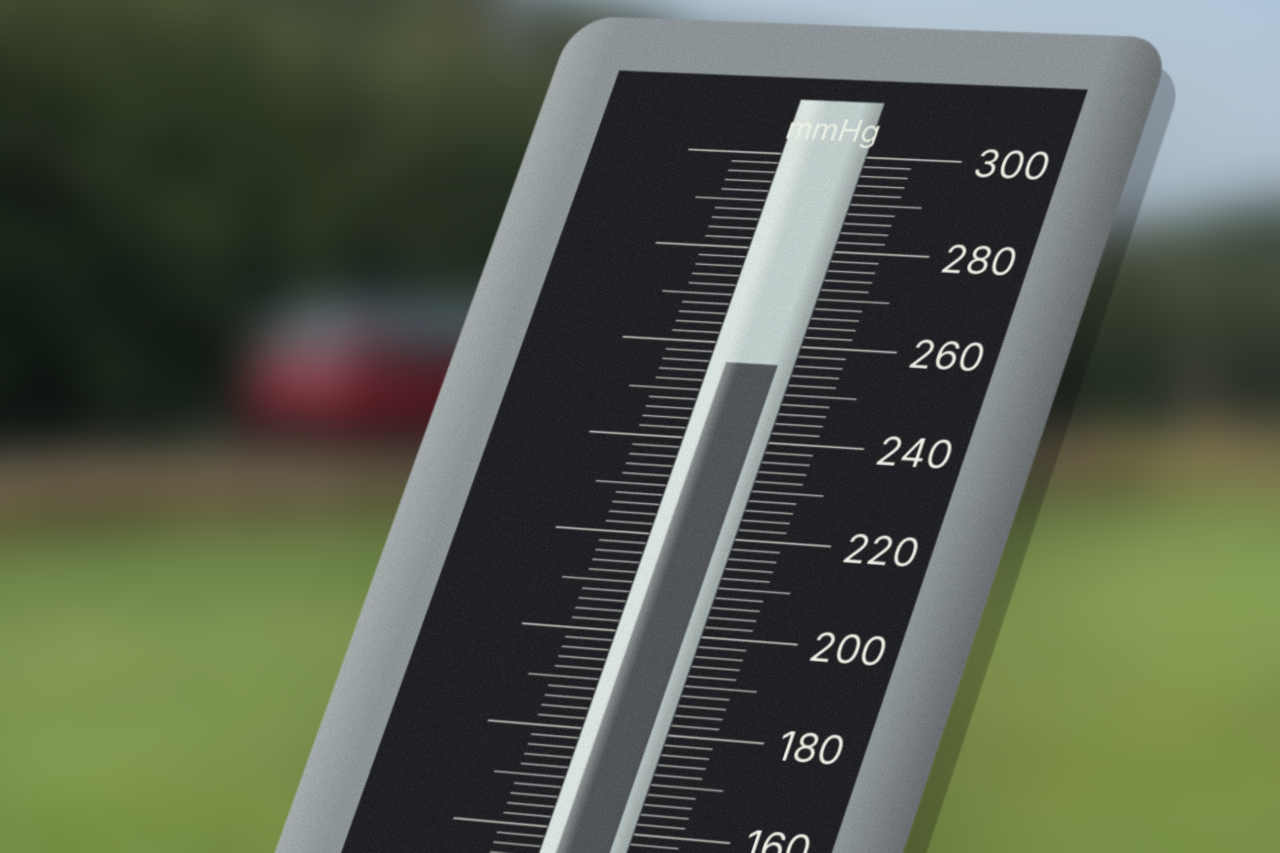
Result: **256** mmHg
